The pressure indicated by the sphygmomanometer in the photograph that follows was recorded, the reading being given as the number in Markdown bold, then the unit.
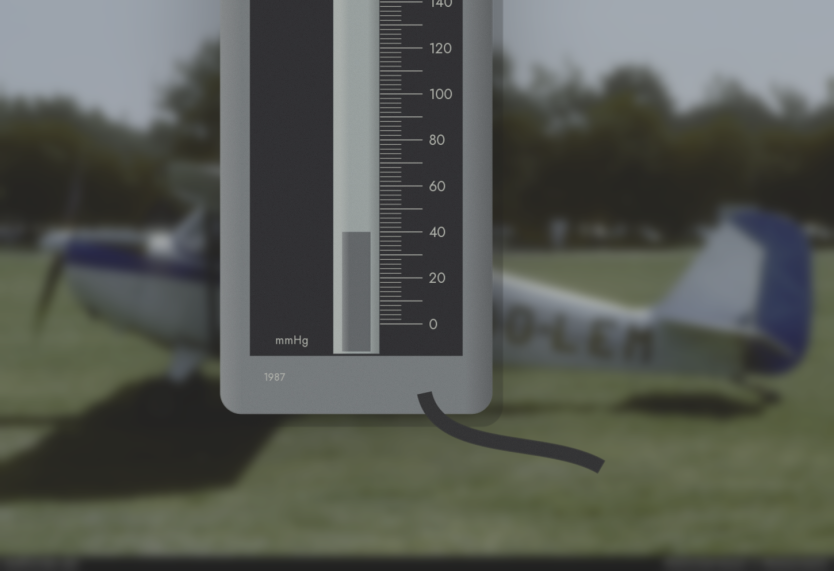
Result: **40** mmHg
